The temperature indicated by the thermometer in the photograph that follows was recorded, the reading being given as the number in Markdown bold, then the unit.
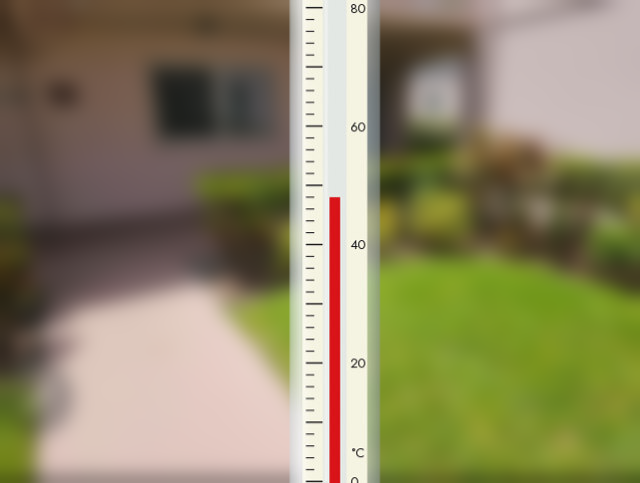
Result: **48** °C
